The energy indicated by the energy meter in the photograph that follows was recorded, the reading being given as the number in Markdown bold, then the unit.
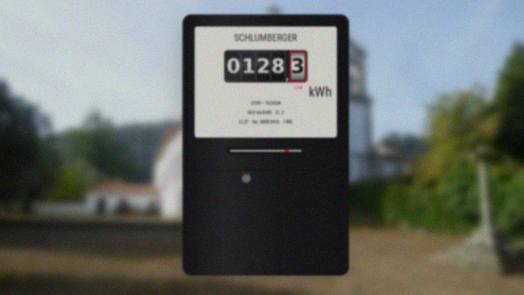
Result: **128.3** kWh
